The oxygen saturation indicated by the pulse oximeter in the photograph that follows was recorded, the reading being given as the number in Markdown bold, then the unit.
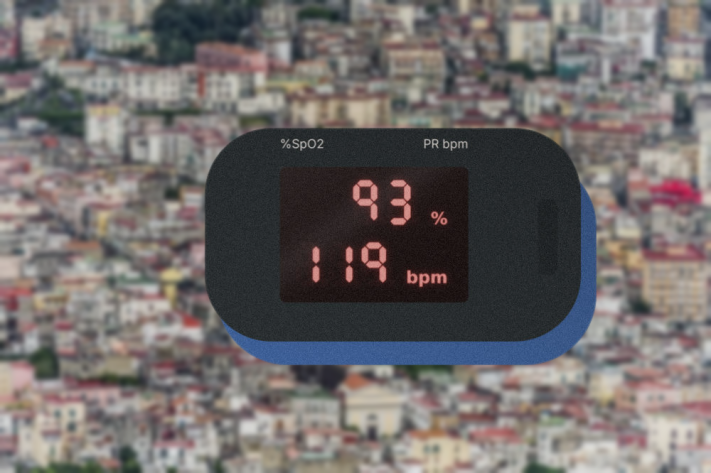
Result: **93** %
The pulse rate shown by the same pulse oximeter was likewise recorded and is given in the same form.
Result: **119** bpm
